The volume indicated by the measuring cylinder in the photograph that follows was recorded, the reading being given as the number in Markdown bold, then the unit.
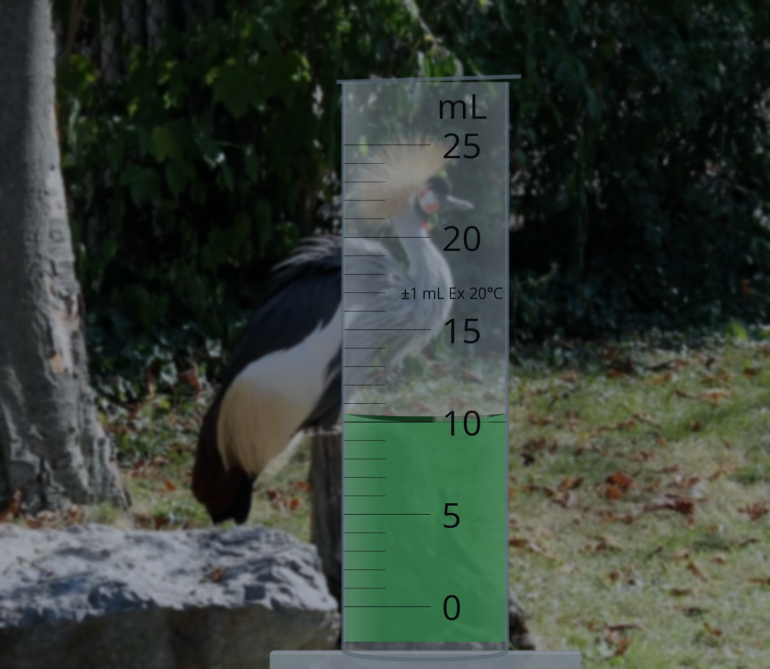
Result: **10** mL
